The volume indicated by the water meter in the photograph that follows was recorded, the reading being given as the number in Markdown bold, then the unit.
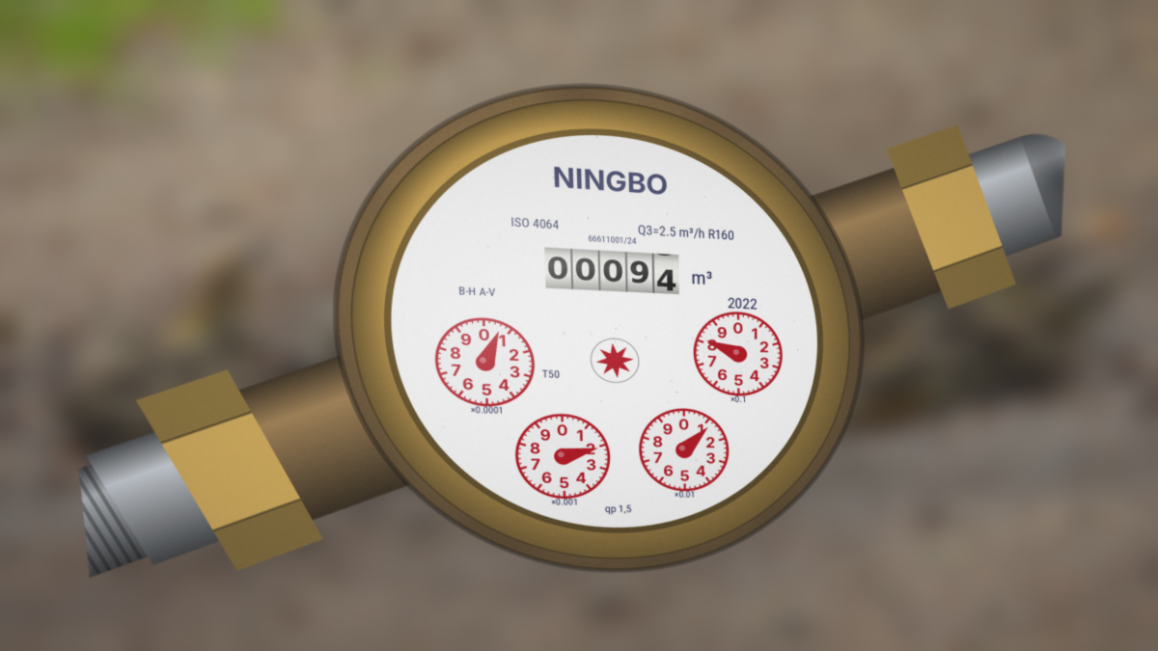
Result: **93.8120** m³
